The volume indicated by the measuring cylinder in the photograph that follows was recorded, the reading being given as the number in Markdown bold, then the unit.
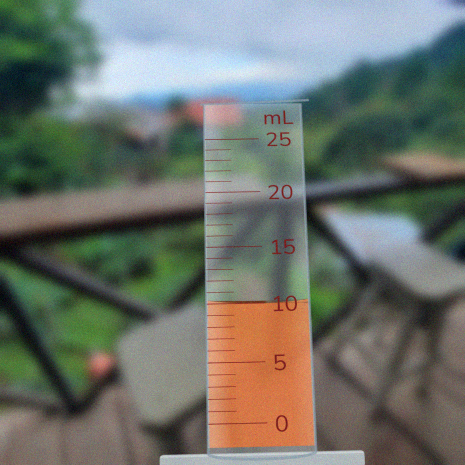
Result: **10** mL
